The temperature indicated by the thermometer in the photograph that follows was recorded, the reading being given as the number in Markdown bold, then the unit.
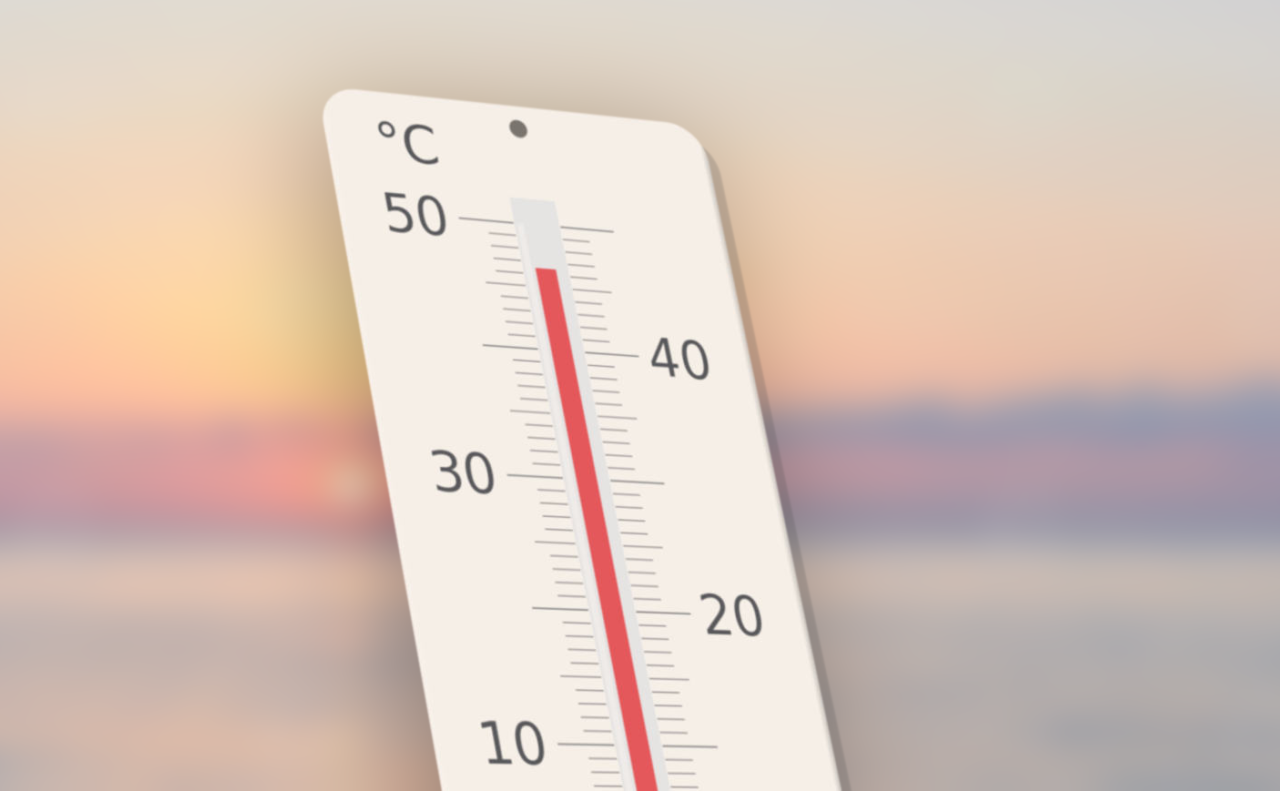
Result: **46.5** °C
